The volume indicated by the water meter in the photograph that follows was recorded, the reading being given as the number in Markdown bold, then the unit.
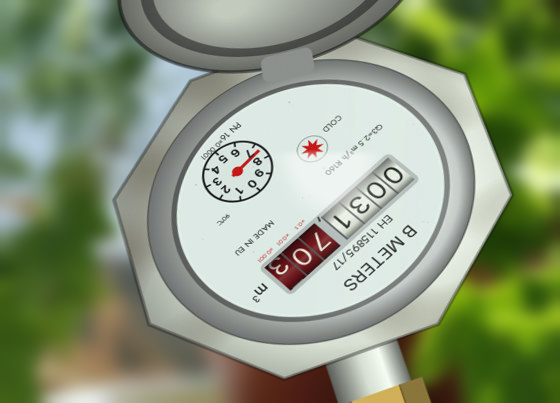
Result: **31.7027** m³
